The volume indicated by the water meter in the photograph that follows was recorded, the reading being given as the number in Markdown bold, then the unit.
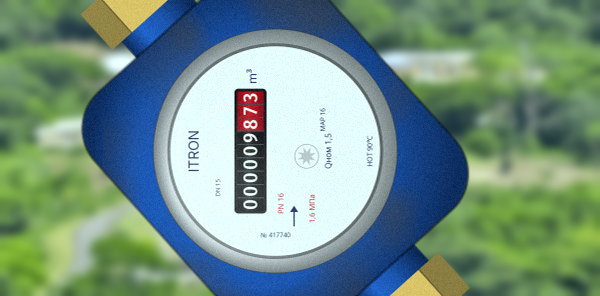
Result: **9.873** m³
